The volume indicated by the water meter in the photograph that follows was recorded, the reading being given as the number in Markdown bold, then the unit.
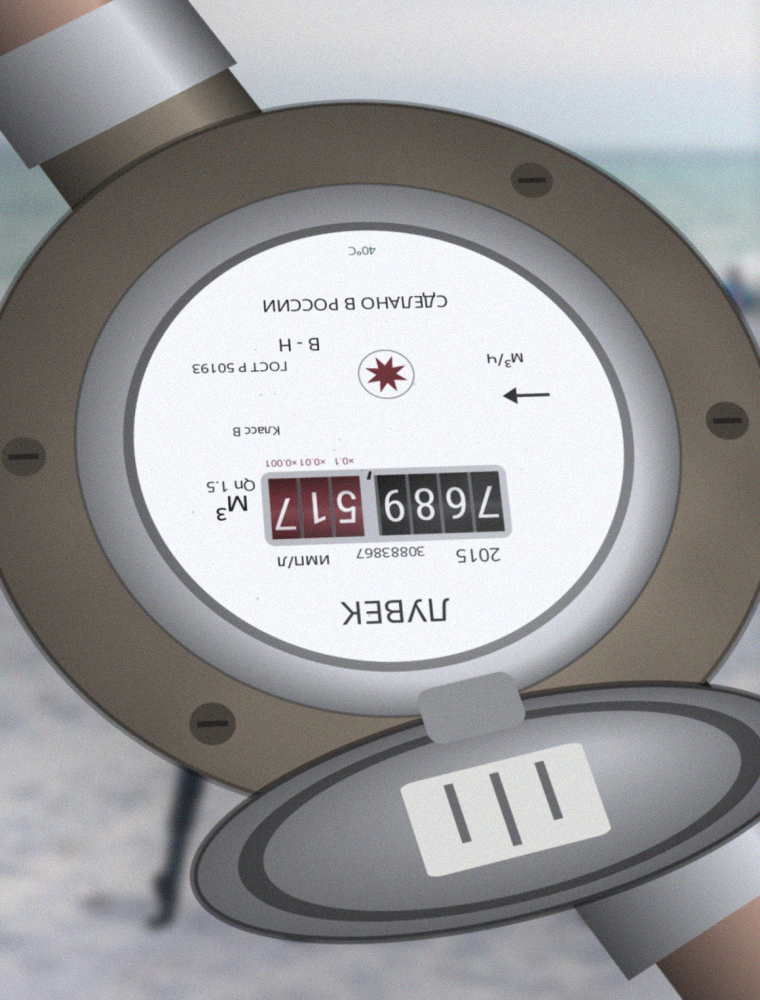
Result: **7689.517** m³
